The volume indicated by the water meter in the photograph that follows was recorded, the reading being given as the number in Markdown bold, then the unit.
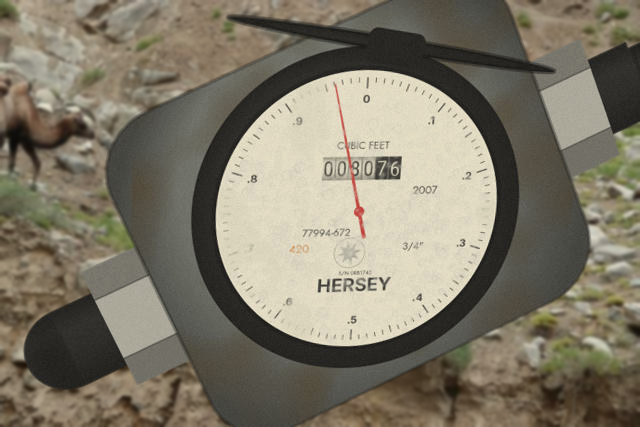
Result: **8075.96** ft³
